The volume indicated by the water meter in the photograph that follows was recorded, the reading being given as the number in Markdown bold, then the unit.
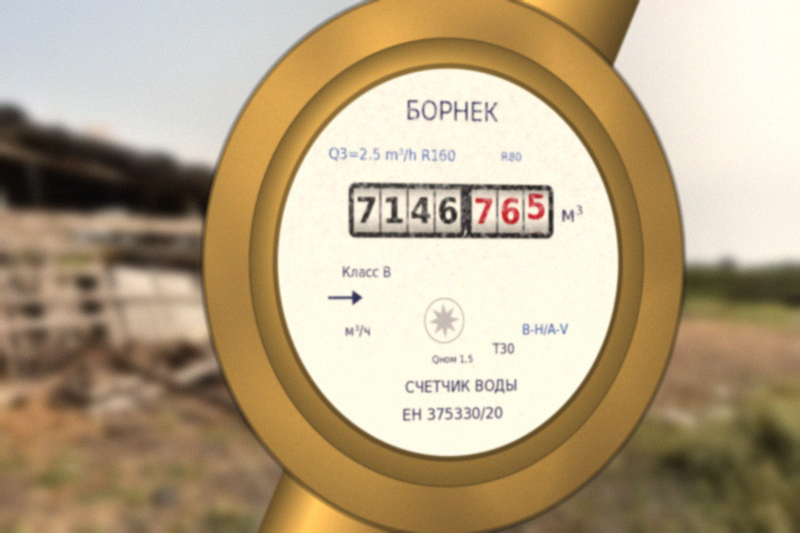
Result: **7146.765** m³
